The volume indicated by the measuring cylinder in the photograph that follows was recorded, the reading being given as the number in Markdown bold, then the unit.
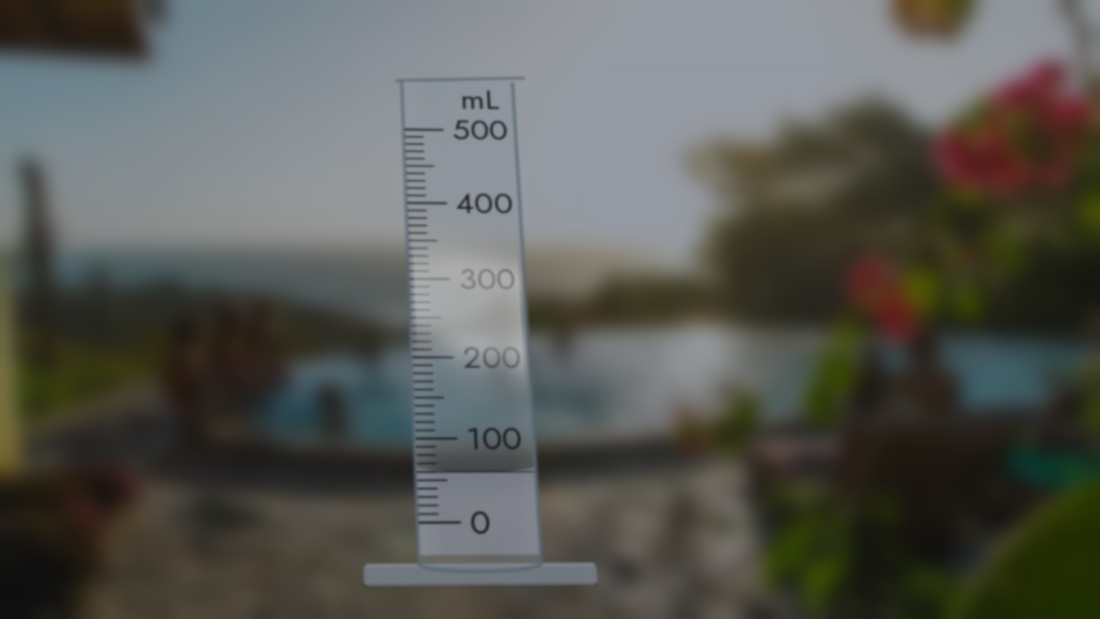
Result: **60** mL
